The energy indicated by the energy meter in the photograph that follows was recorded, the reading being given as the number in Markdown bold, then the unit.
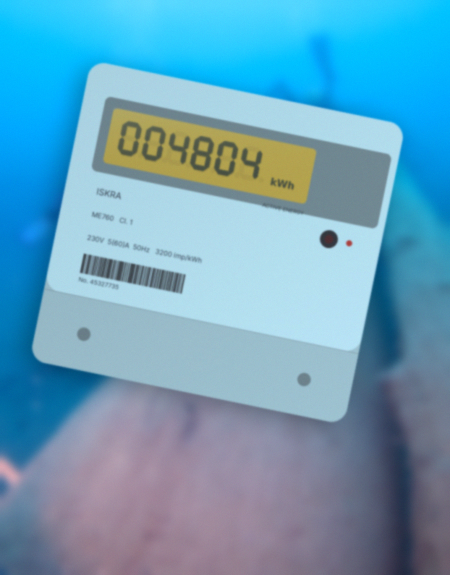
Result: **4804** kWh
